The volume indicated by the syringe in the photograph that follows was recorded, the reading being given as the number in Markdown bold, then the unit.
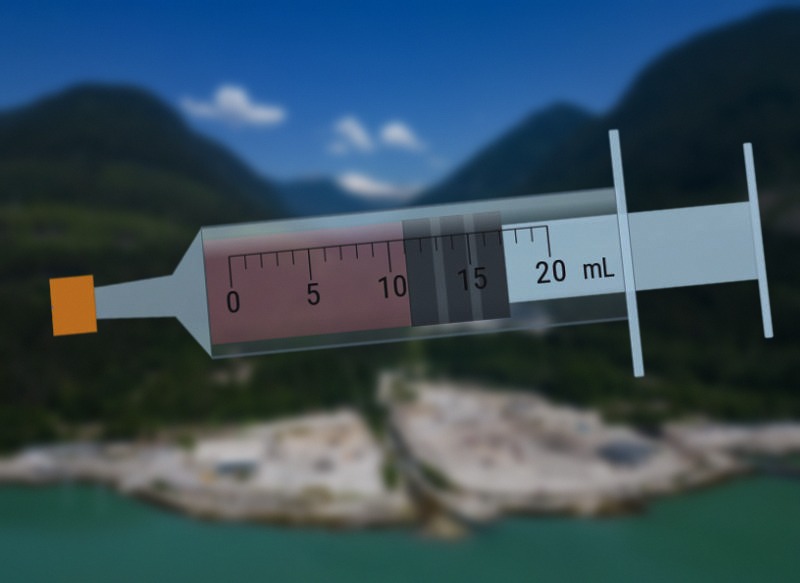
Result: **11** mL
